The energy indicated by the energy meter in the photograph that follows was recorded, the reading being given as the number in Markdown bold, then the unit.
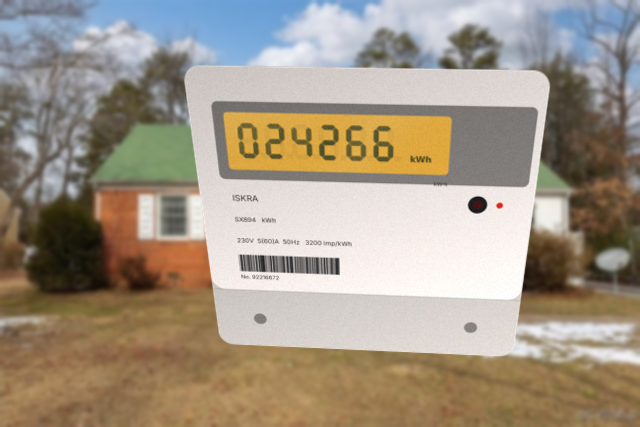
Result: **24266** kWh
